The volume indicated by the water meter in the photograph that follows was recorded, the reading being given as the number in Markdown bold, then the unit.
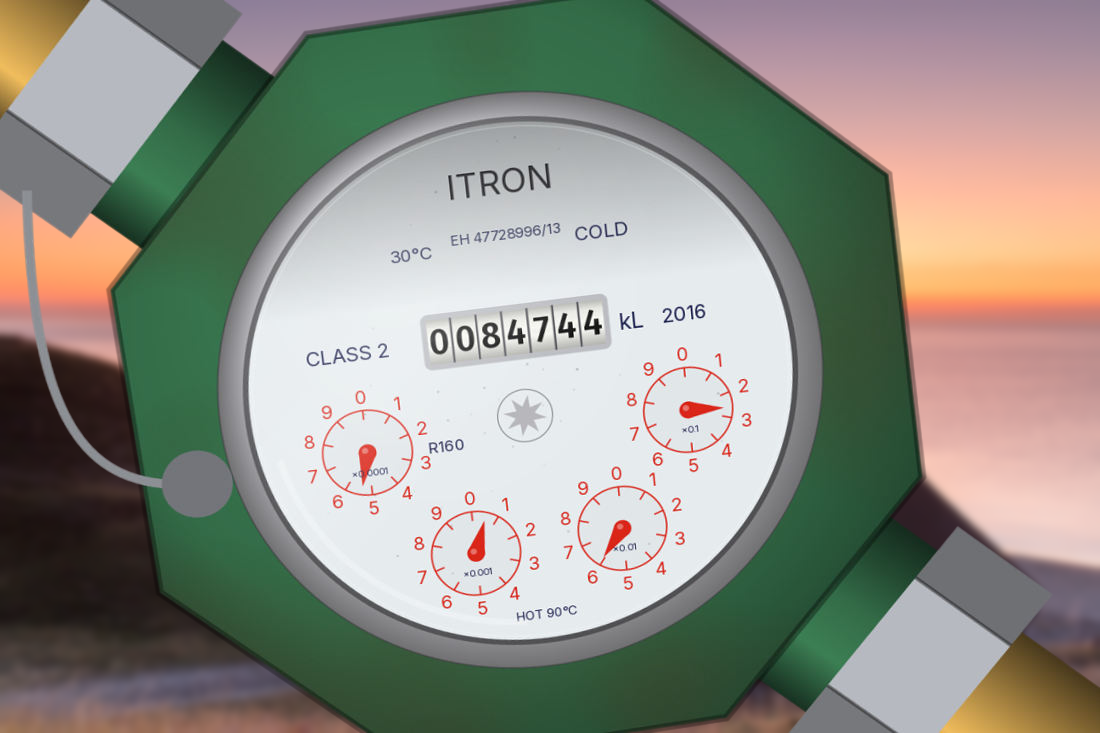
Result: **84744.2605** kL
